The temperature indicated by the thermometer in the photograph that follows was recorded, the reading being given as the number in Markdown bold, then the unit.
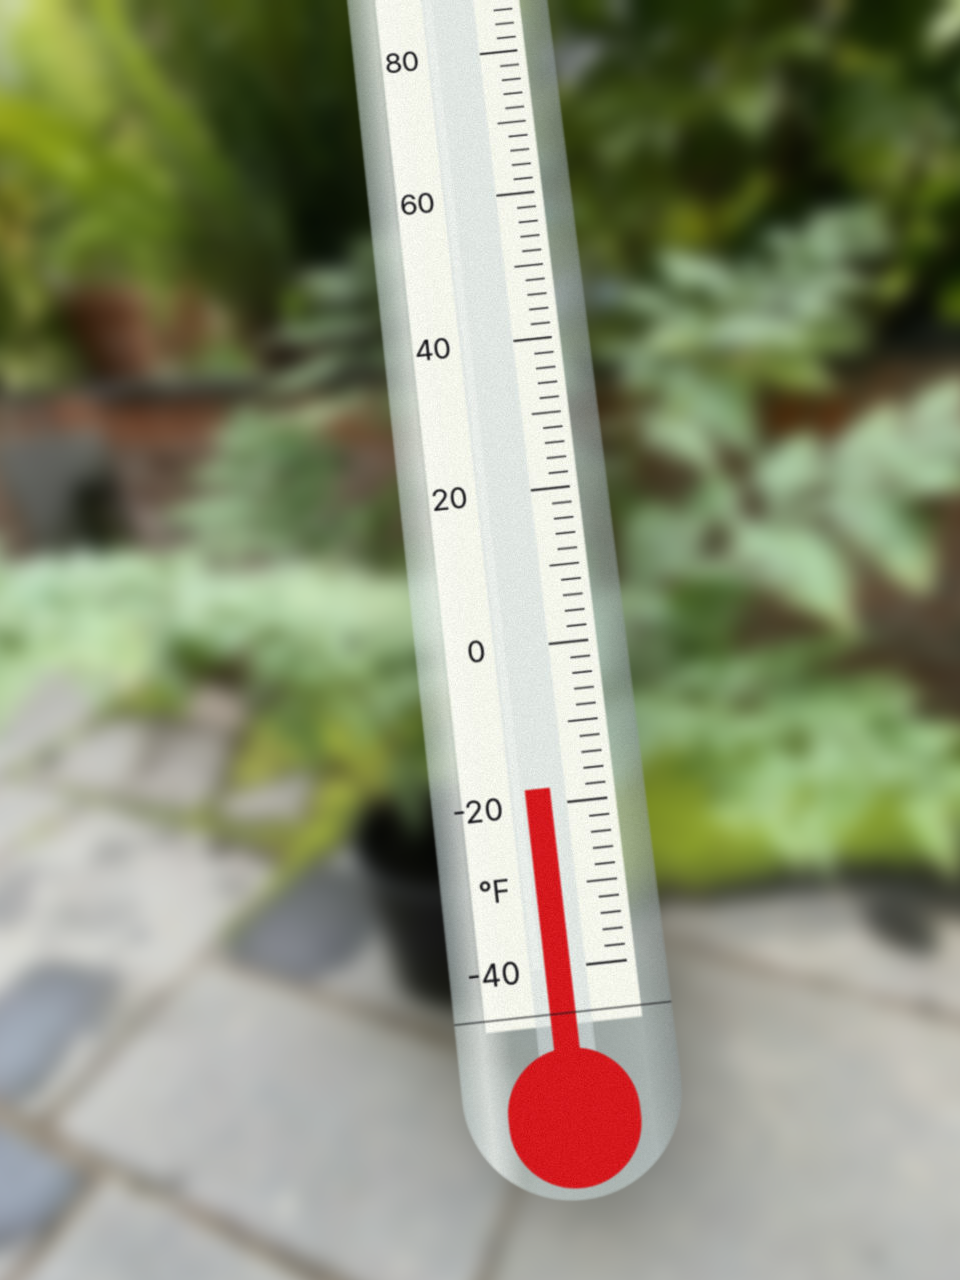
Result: **-18** °F
